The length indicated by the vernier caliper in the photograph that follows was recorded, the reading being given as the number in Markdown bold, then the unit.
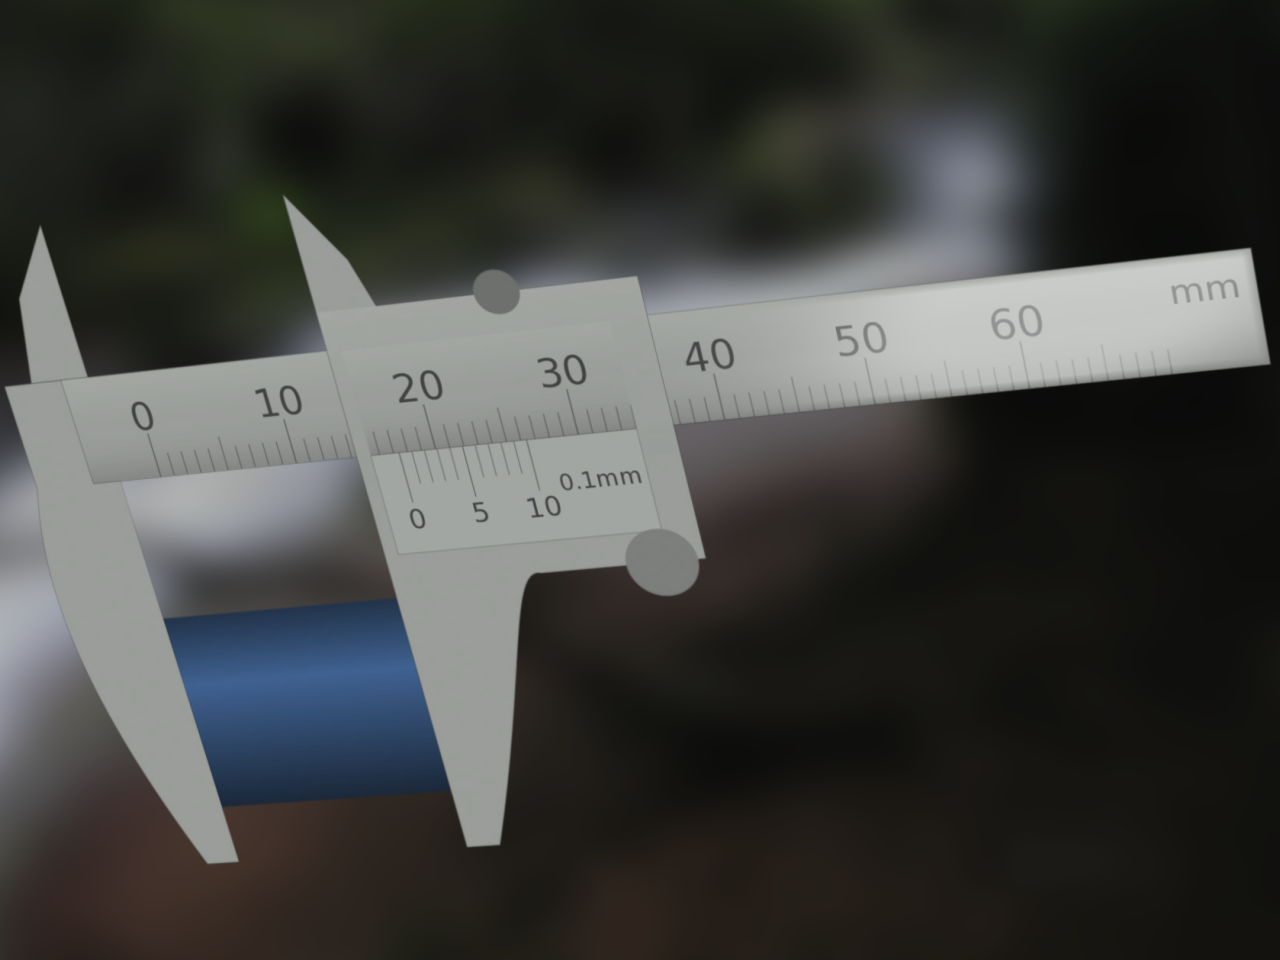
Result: **17.4** mm
